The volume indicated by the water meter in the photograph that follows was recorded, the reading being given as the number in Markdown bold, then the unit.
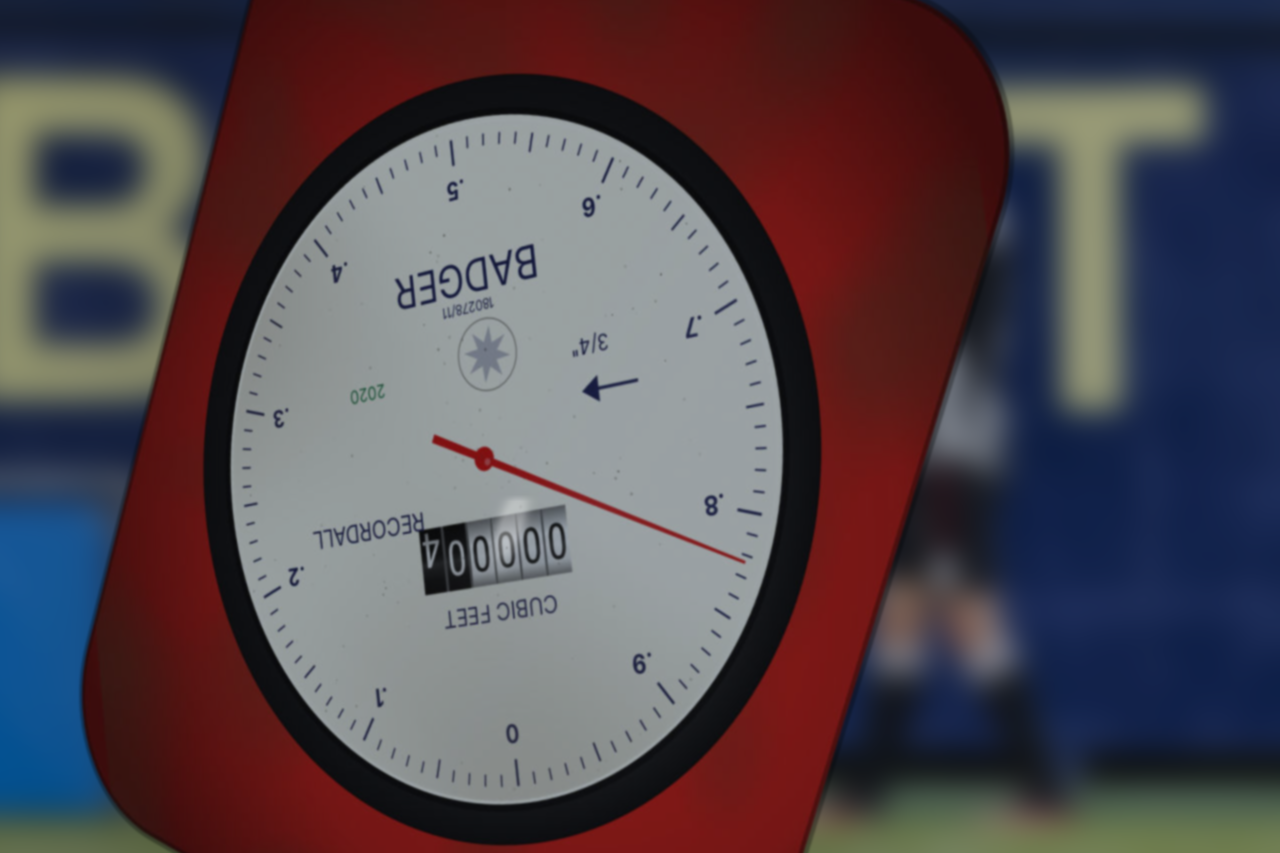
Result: **3.82** ft³
